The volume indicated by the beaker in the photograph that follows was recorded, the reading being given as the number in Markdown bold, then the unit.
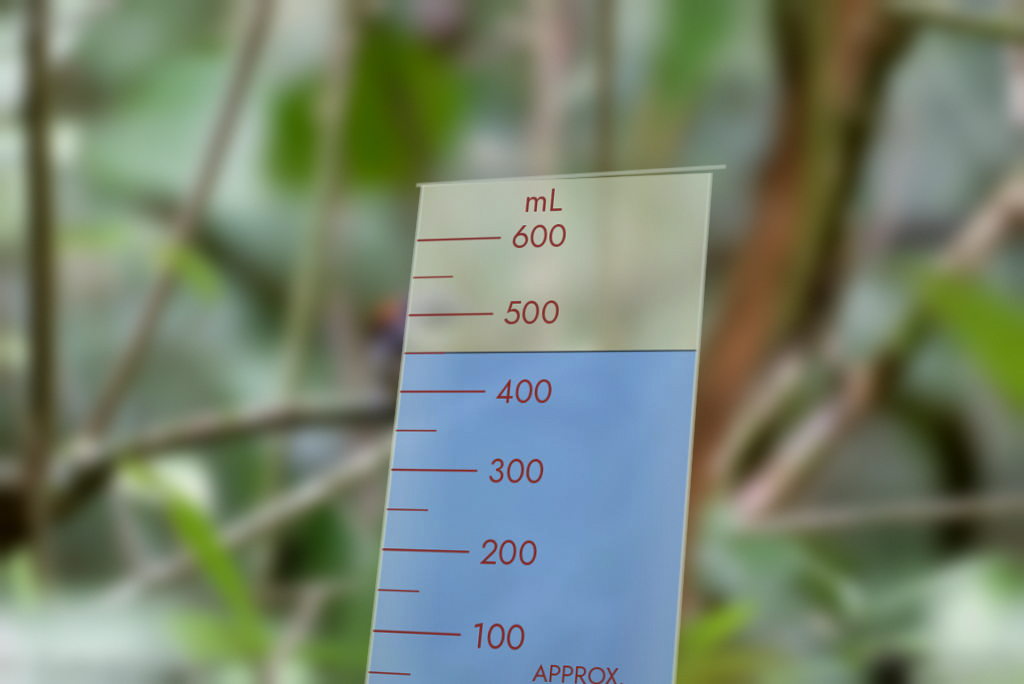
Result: **450** mL
